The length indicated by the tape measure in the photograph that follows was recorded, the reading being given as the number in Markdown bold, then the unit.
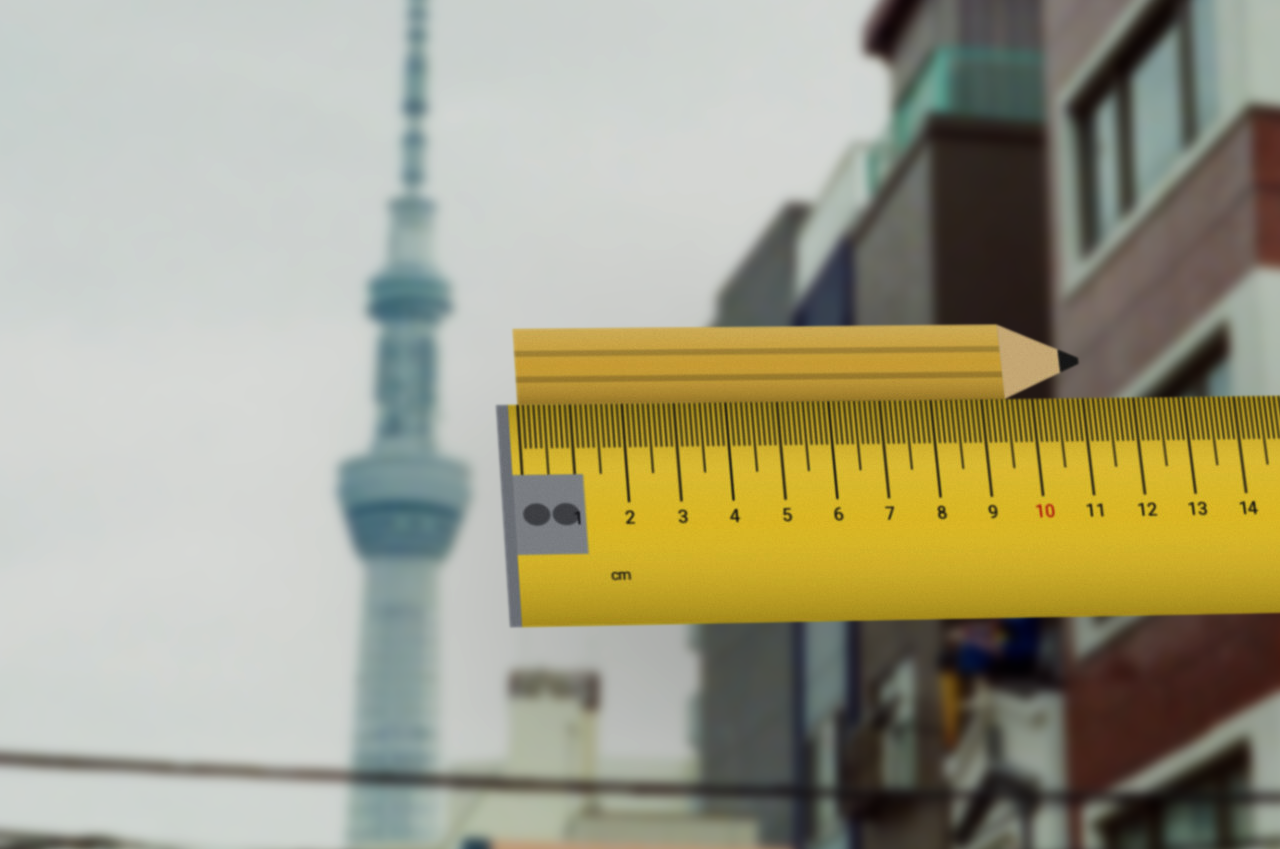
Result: **11** cm
